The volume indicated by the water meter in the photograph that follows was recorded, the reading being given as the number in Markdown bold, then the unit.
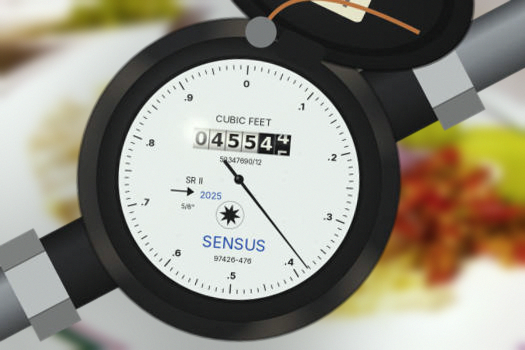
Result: **45544.38** ft³
